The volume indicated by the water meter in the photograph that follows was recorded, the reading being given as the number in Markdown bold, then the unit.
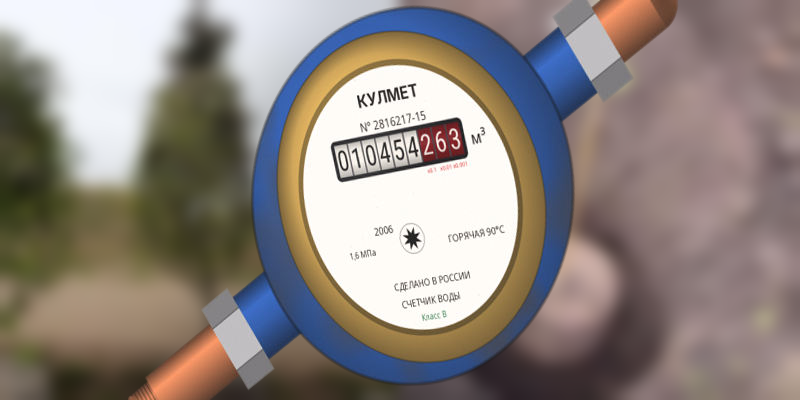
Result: **10454.263** m³
